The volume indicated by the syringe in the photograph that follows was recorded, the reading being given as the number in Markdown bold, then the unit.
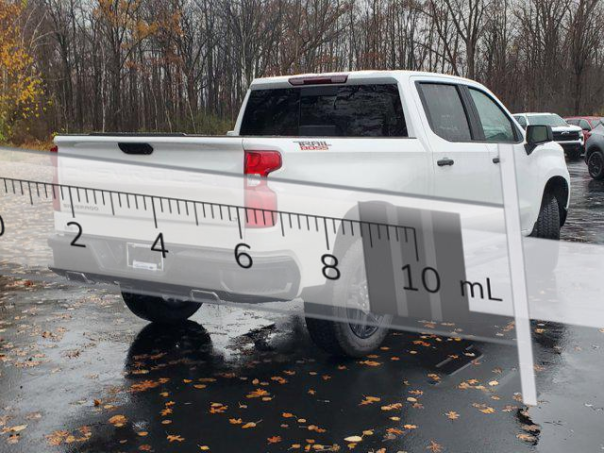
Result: **8.8** mL
